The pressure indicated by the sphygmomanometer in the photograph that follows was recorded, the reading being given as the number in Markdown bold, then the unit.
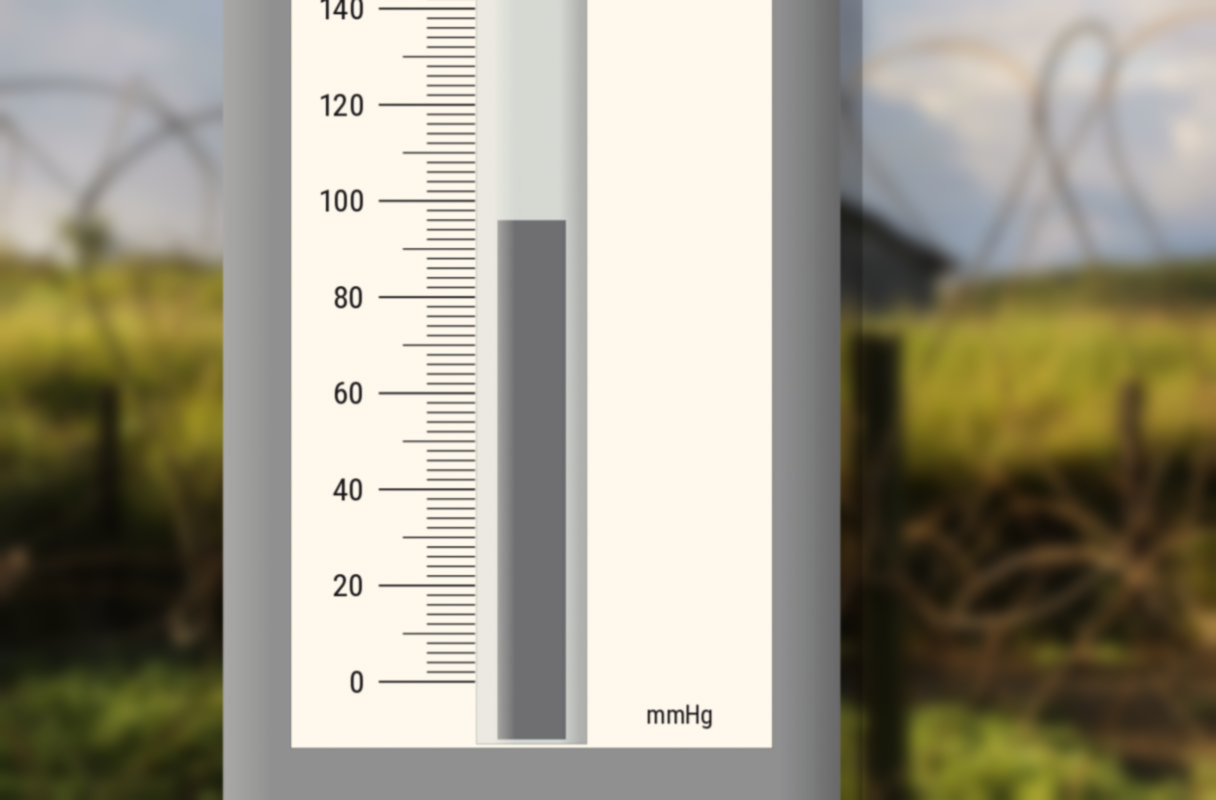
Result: **96** mmHg
